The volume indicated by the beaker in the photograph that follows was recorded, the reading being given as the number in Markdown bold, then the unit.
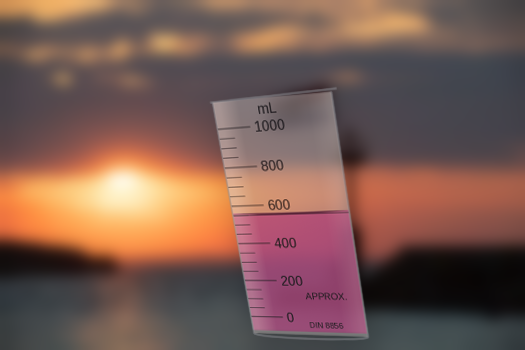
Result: **550** mL
